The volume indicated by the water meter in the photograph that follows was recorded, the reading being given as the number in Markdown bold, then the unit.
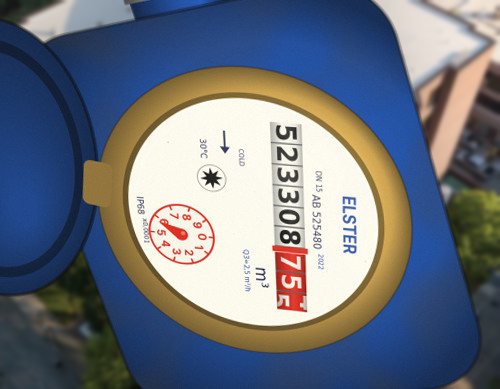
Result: **523308.7545** m³
